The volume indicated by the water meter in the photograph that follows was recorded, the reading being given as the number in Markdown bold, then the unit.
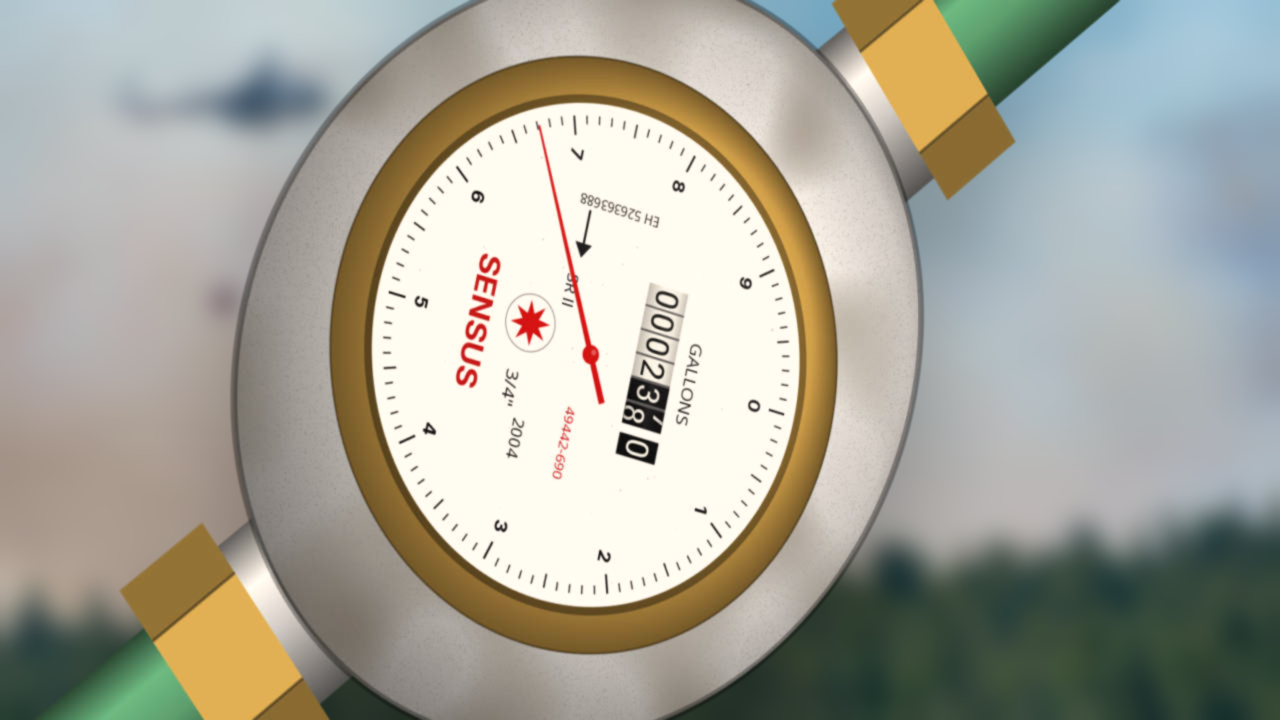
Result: **2376.7** gal
